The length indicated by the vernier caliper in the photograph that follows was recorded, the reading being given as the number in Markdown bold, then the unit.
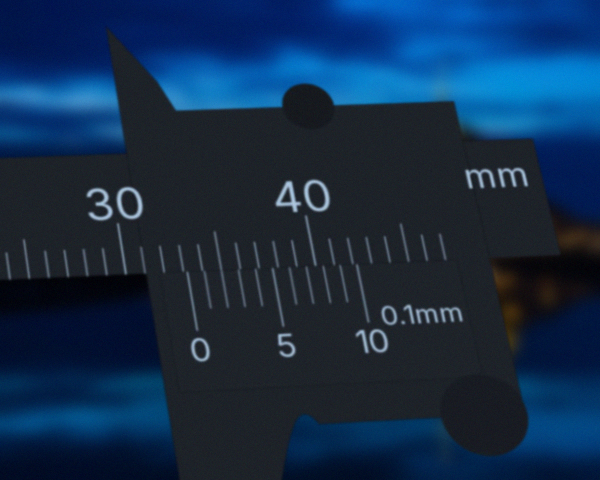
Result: **33.2** mm
